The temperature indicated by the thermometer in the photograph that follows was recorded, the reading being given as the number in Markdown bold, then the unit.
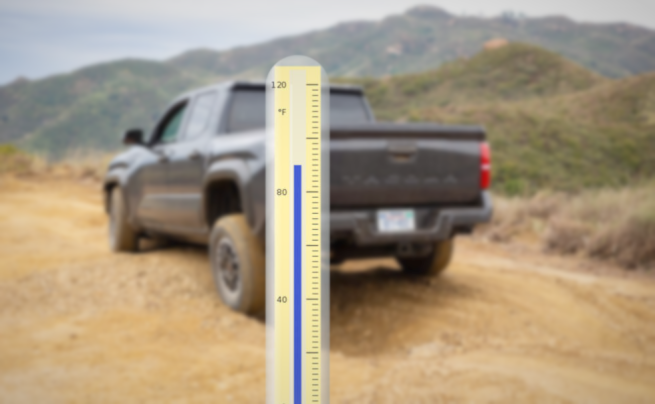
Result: **90** °F
